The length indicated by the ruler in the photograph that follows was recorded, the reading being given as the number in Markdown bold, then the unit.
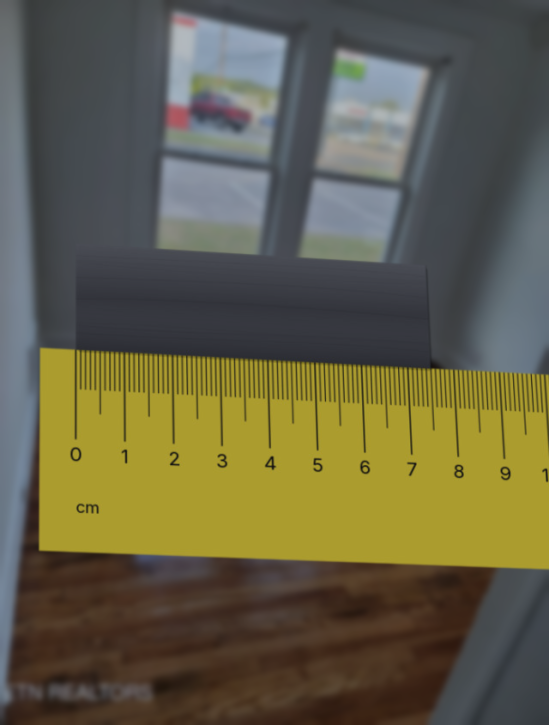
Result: **7.5** cm
